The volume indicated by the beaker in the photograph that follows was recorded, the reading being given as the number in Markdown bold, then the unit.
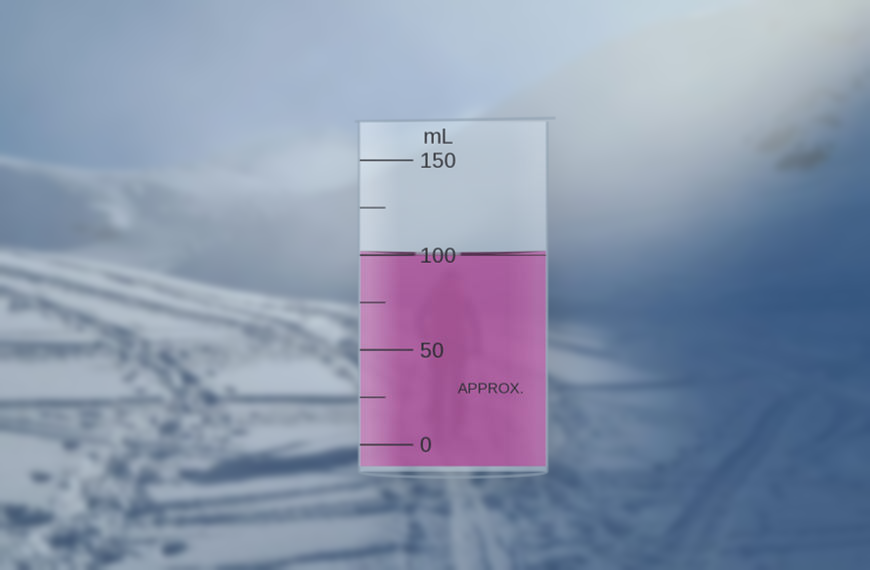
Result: **100** mL
